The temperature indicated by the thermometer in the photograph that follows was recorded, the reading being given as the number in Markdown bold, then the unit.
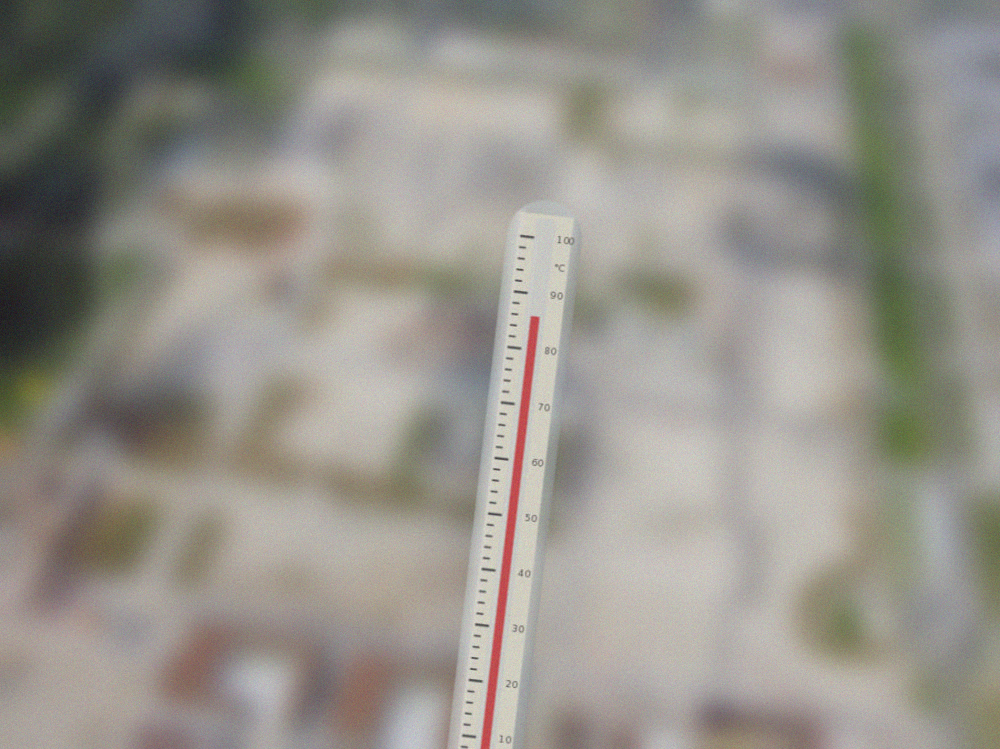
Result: **86** °C
